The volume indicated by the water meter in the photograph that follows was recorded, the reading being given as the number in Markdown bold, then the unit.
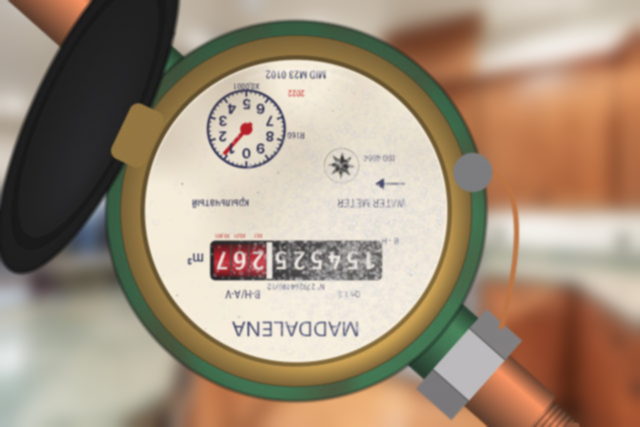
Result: **154525.2671** m³
